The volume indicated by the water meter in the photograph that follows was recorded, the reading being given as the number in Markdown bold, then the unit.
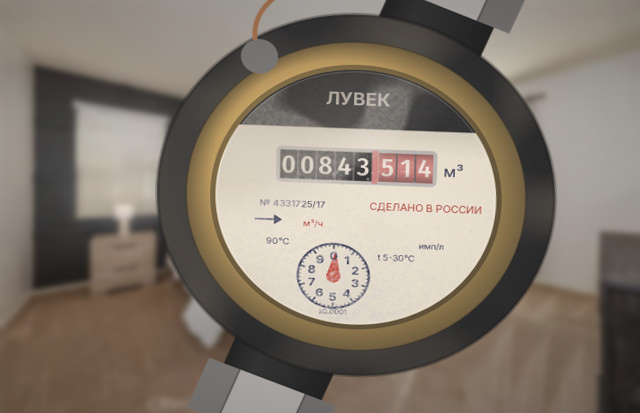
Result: **843.5140** m³
